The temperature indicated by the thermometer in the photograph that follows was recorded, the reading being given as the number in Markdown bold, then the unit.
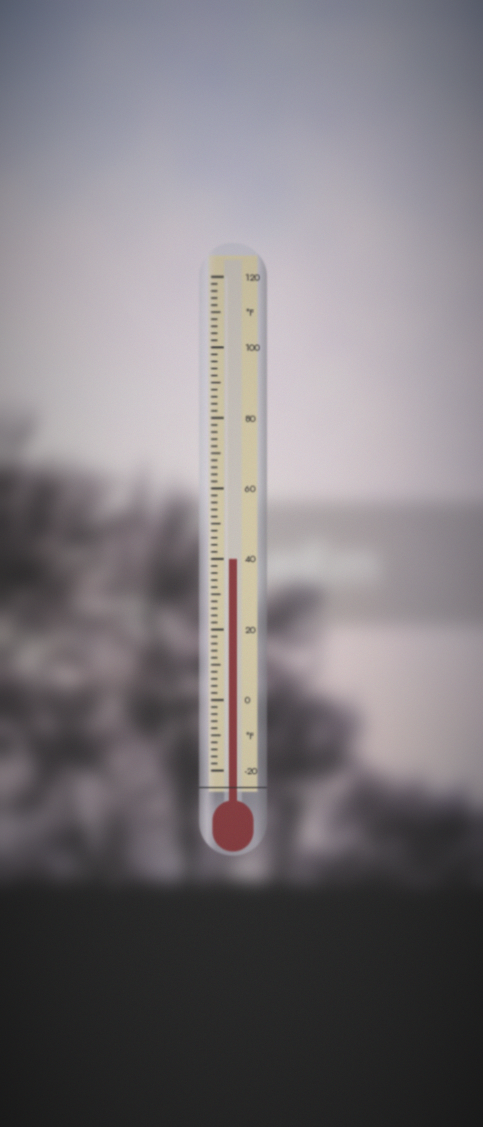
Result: **40** °F
